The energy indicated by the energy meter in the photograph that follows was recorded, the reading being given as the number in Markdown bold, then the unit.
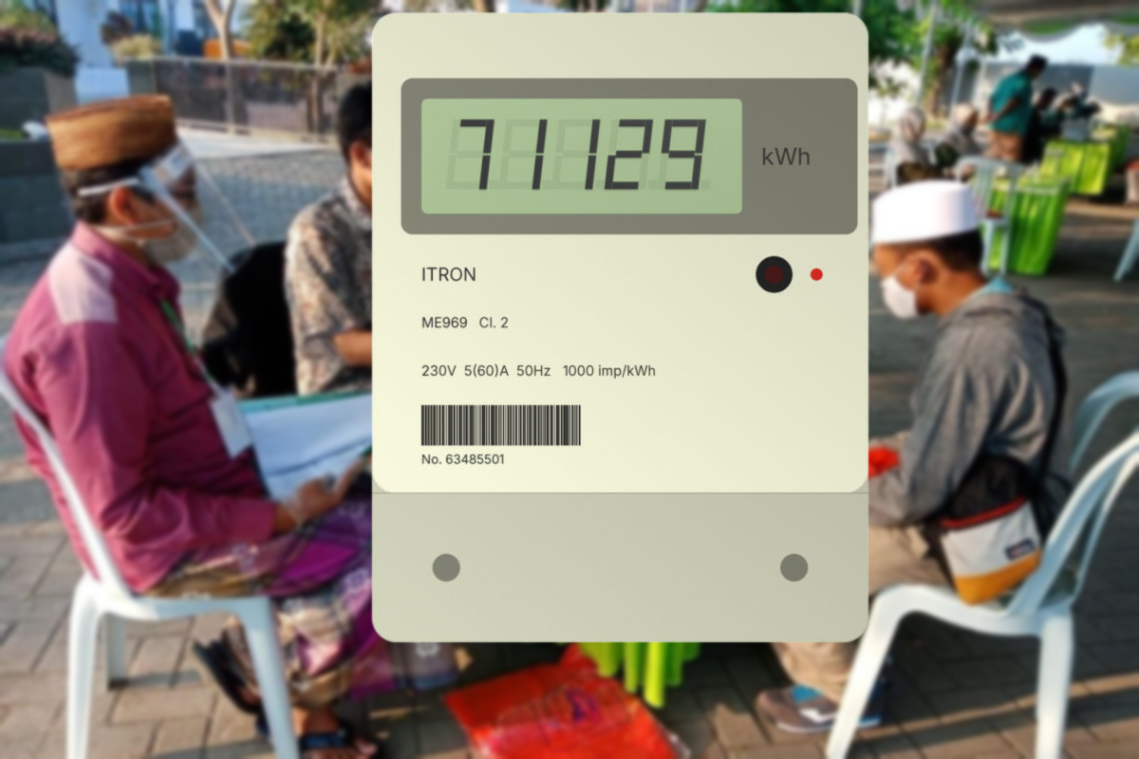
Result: **71129** kWh
